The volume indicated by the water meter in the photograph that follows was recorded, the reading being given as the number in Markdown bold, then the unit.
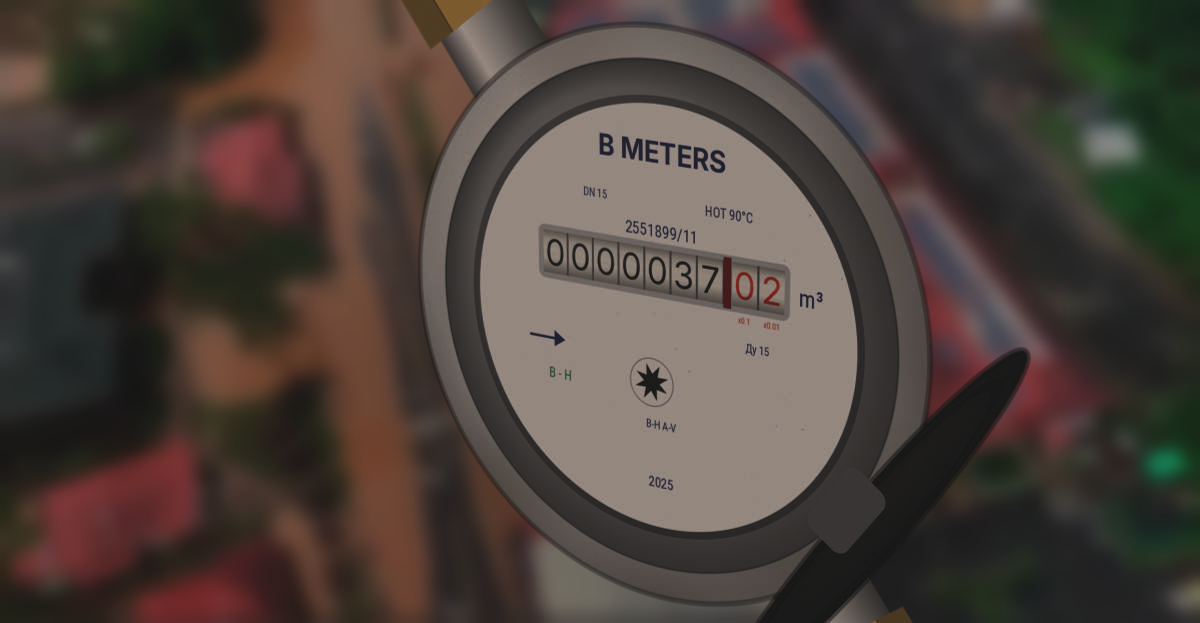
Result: **37.02** m³
